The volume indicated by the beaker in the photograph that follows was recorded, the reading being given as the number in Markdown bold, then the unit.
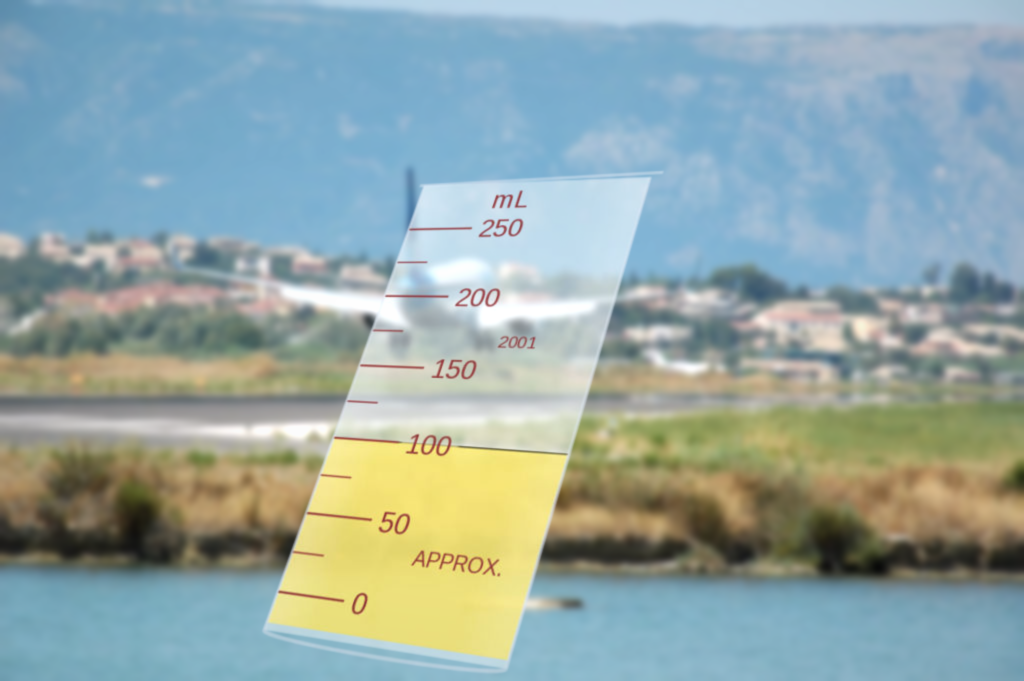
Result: **100** mL
